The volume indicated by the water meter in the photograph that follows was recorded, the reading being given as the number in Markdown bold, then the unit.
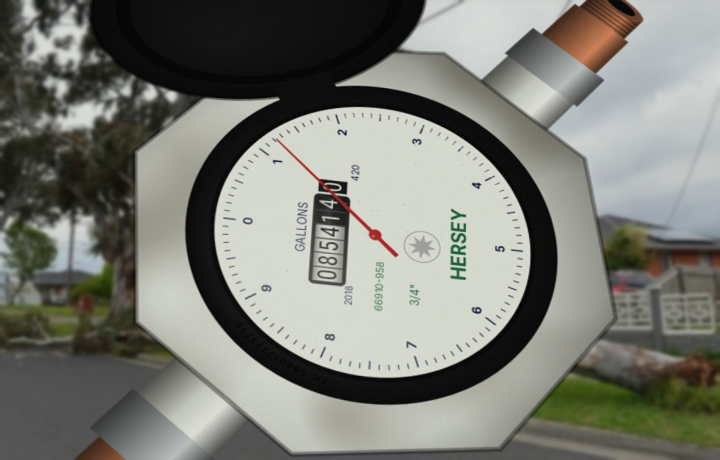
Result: **854141.2** gal
